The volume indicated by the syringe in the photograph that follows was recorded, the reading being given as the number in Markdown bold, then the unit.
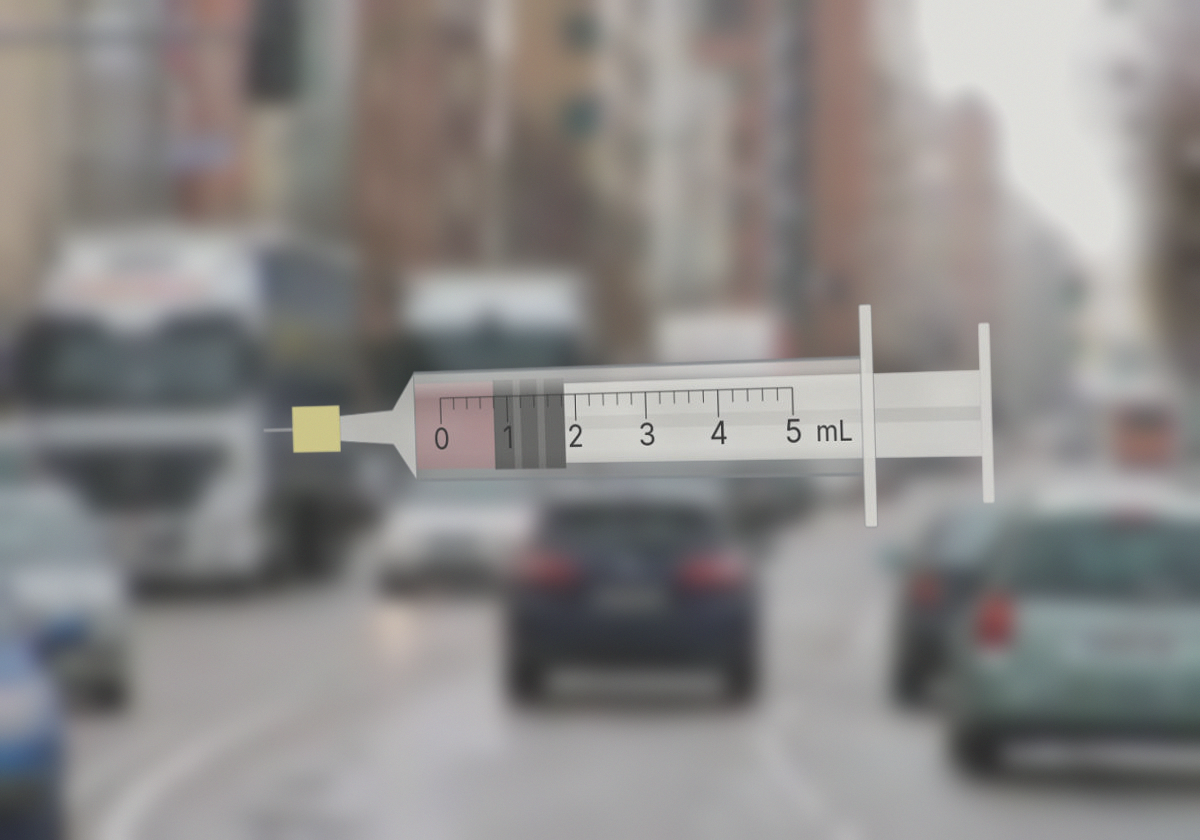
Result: **0.8** mL
